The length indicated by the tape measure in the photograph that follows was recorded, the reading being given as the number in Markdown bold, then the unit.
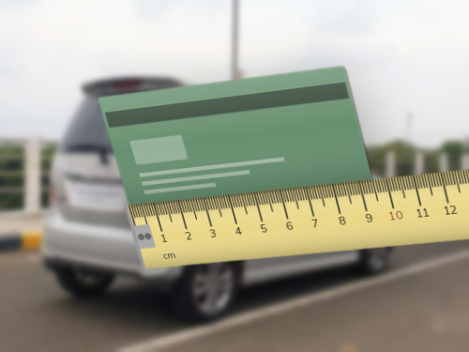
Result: **9.5** cm
